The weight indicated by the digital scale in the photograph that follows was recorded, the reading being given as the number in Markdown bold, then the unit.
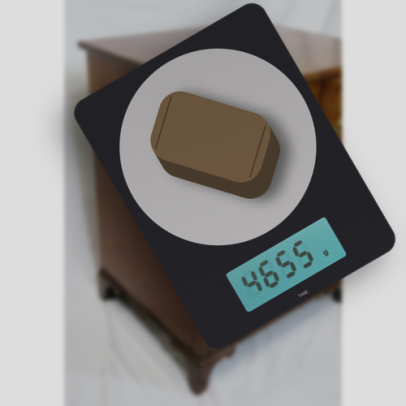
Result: **4655** g
